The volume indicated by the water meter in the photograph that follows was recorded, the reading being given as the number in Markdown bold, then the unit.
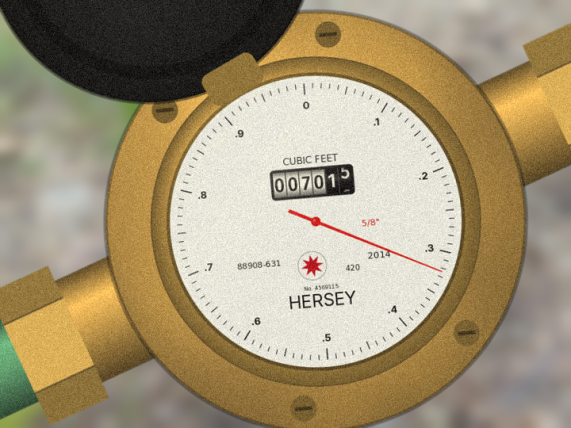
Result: **7015.32** ft³
